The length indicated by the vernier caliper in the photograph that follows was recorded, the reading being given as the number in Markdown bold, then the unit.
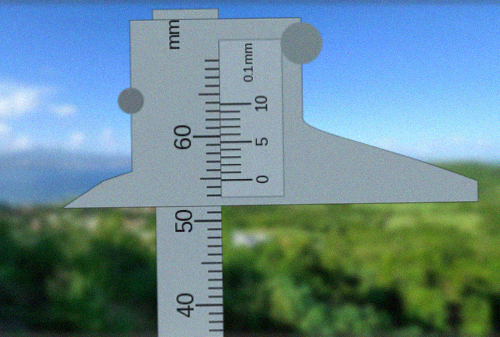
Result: **54.8** mm
